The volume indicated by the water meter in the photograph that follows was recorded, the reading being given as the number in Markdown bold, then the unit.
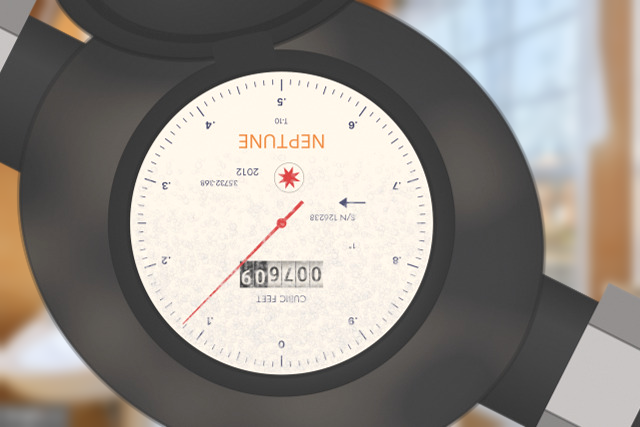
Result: **7609.12** ft³
